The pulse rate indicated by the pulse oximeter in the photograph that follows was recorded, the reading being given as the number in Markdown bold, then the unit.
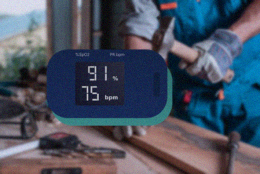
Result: **75** bpm
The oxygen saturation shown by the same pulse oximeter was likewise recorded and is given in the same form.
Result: **91** %
